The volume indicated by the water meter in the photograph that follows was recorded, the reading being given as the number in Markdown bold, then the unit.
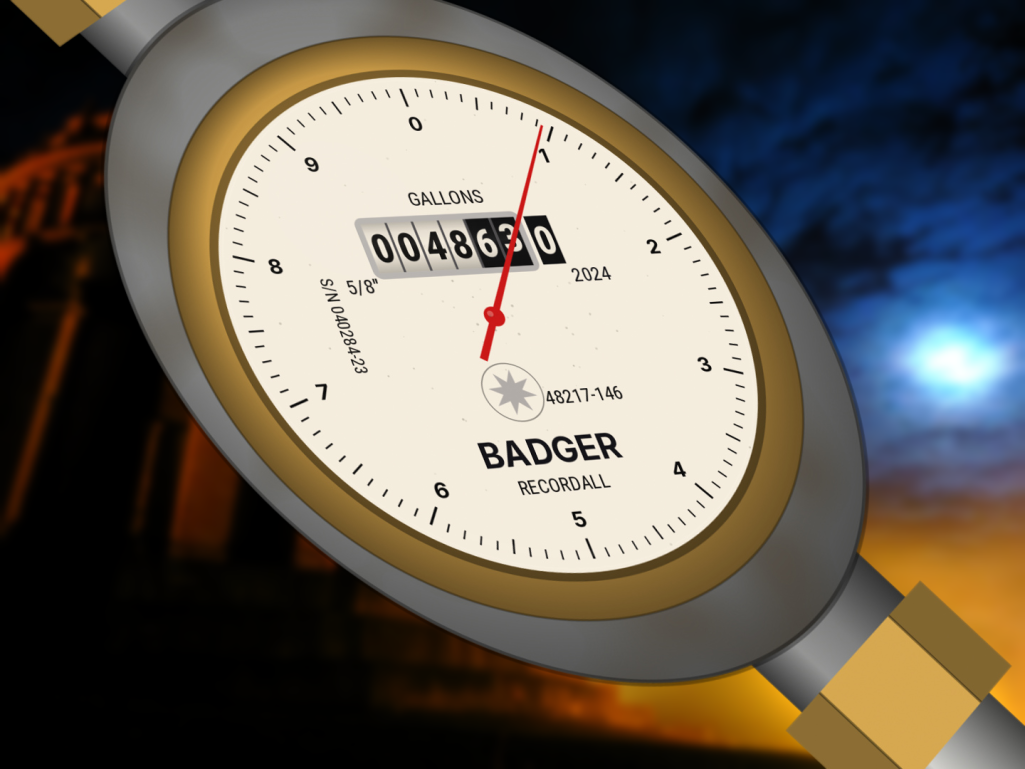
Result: **48630.9** gal
